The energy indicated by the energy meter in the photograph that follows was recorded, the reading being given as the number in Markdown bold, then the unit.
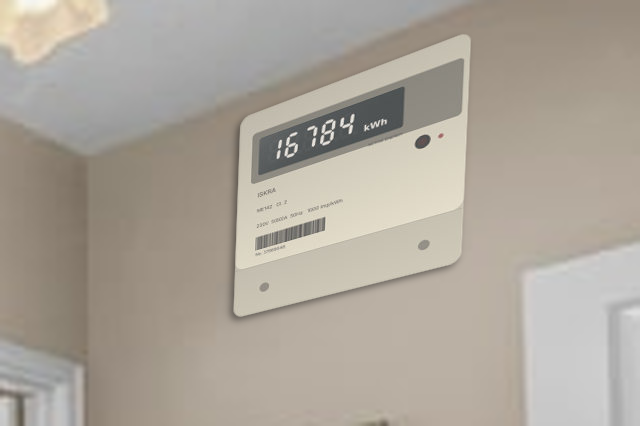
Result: **16784** kWh
